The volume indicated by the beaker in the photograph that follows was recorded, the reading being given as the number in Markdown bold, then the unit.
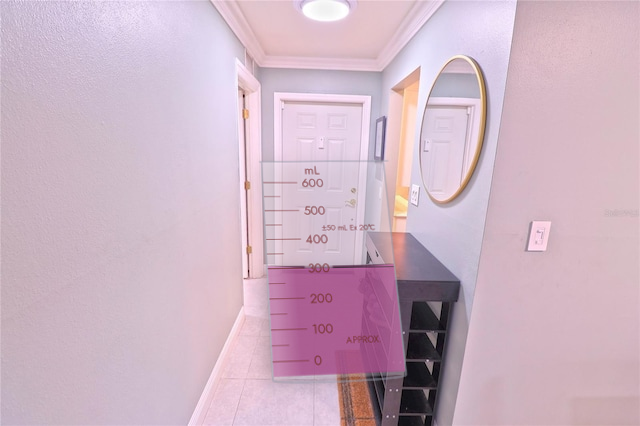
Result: **300** mL
